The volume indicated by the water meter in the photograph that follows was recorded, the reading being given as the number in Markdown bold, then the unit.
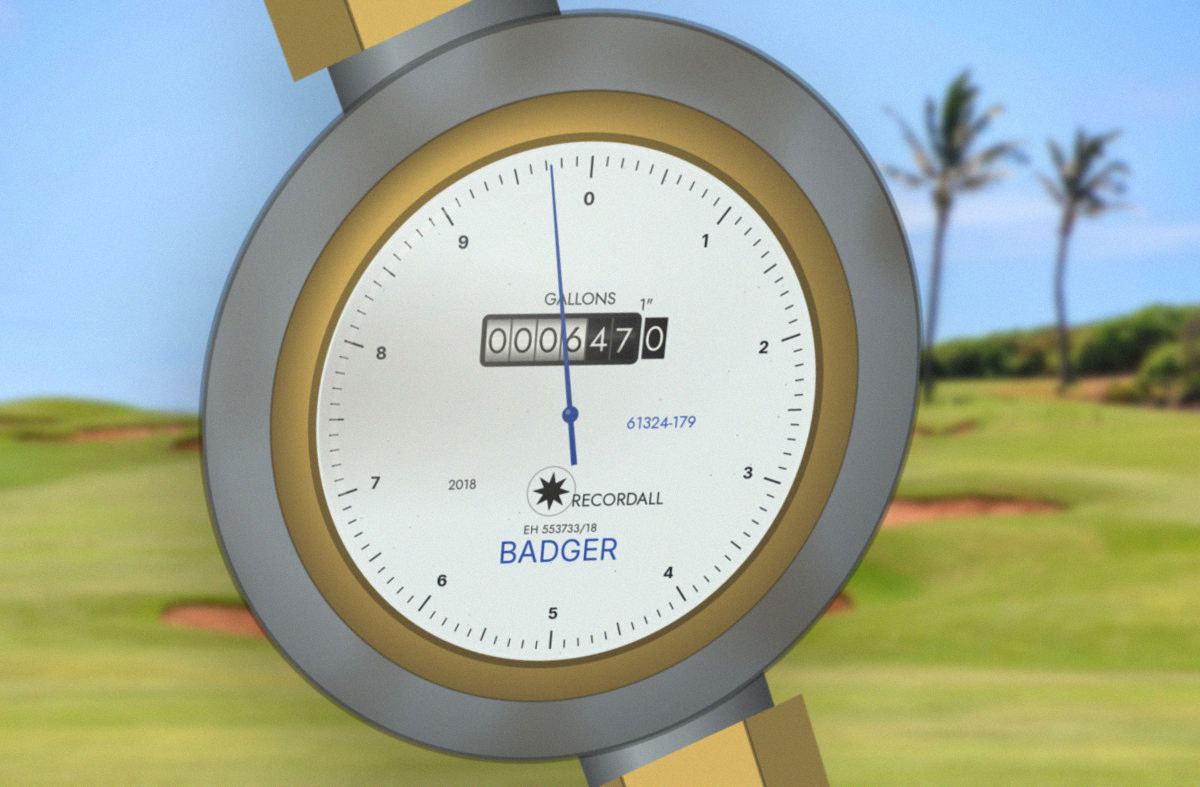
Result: **6469.7** gal
